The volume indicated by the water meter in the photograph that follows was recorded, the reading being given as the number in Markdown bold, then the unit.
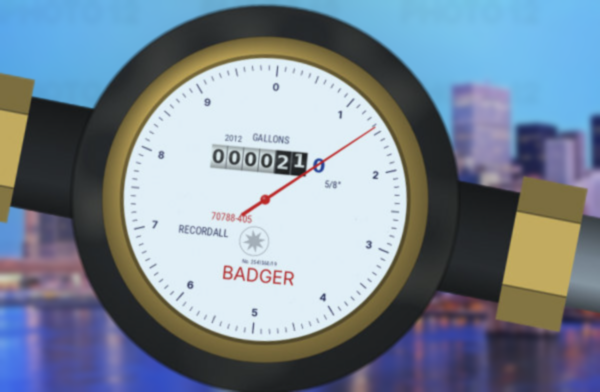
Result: **211.4** gal
